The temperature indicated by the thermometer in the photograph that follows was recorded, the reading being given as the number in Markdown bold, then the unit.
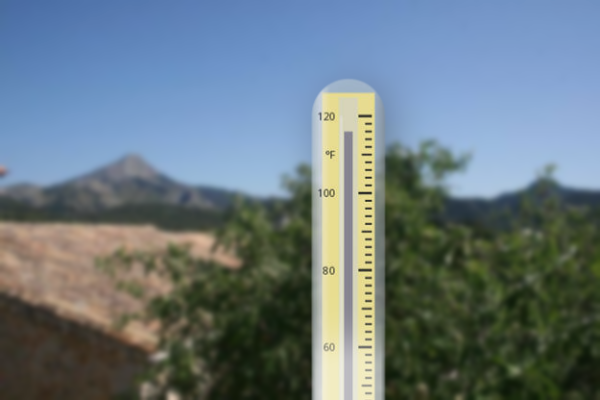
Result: **116** °F
